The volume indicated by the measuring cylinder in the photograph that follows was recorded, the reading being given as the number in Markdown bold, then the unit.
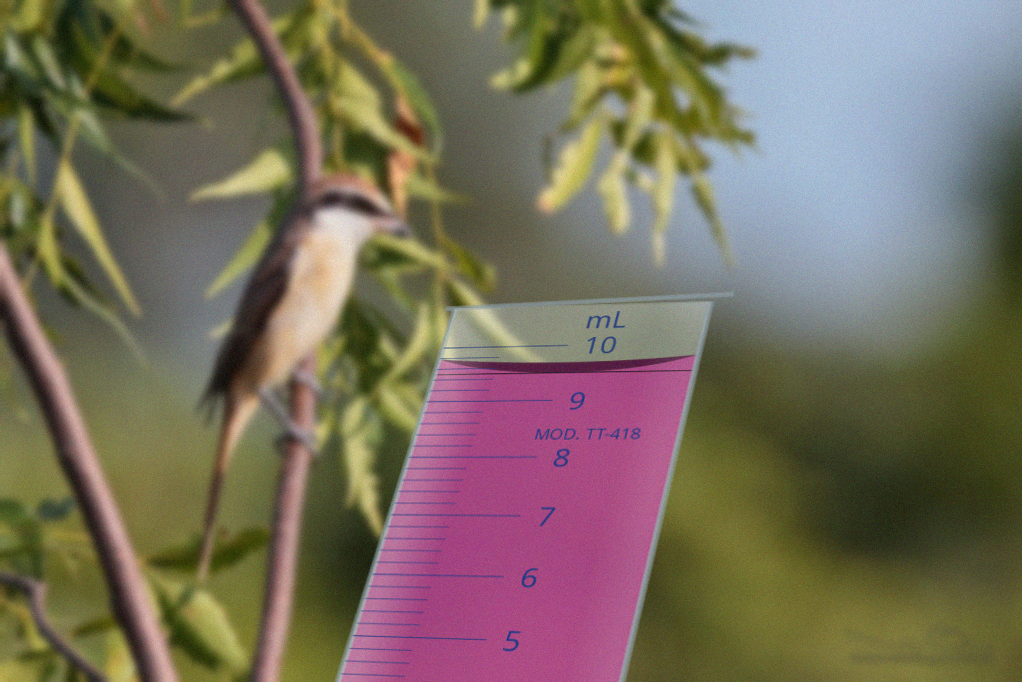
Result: **9.5** mL
